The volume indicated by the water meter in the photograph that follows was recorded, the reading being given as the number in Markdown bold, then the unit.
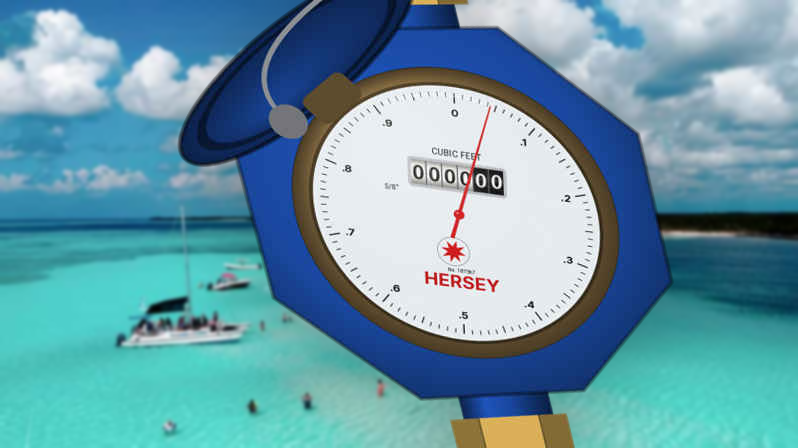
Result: **0.04** ft³
